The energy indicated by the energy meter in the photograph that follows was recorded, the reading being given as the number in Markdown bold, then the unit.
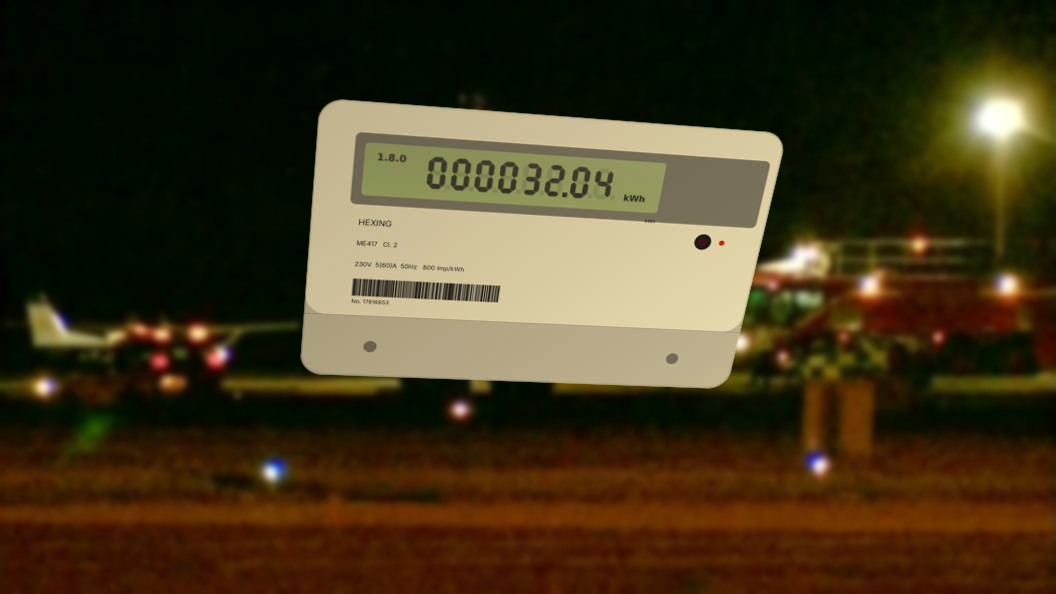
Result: **32.04** kWh
